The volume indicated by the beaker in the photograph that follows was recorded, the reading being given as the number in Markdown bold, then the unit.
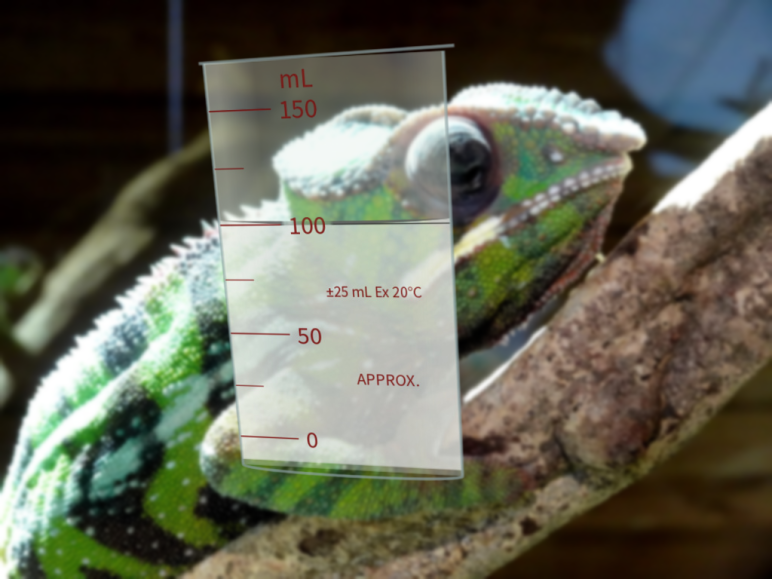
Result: **100** mL
